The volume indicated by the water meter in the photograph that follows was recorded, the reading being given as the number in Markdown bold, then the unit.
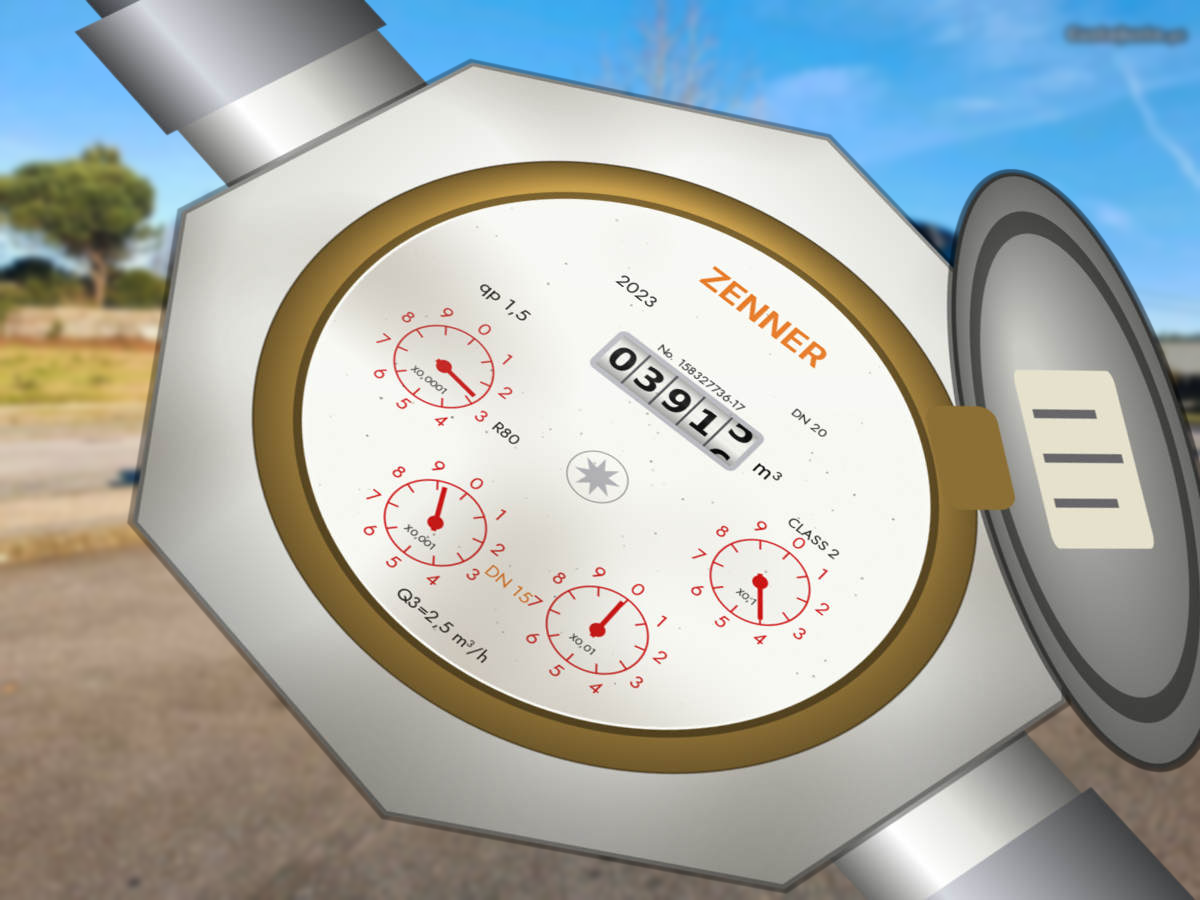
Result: **3915.3992** m³
